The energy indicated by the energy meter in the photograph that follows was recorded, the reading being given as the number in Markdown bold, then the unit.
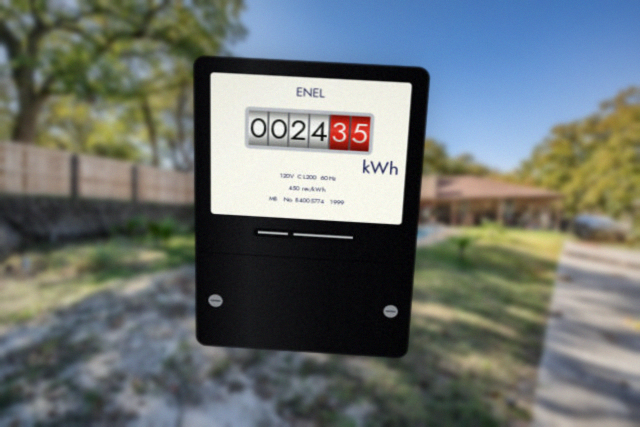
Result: **24.35** kWh
